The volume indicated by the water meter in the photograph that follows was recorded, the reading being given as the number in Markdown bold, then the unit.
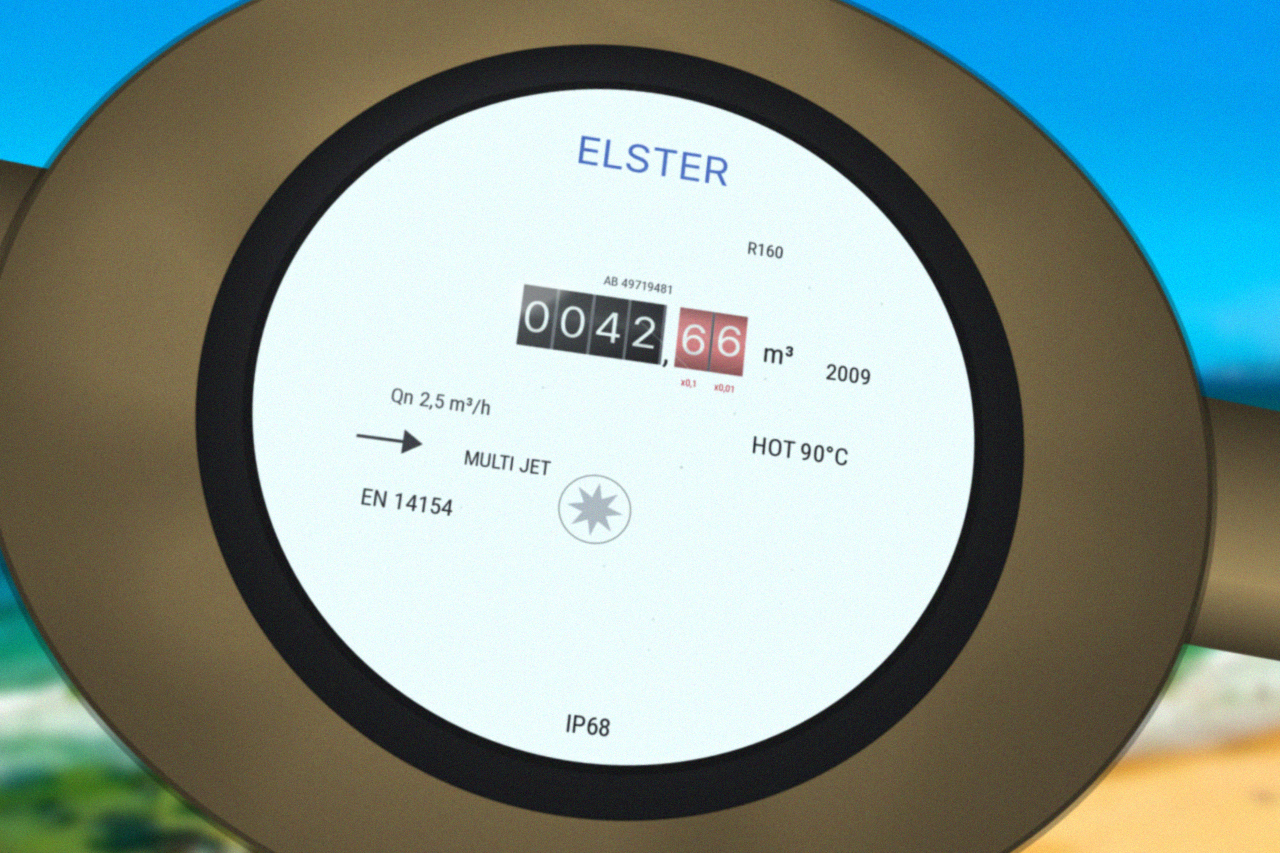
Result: **42.66** m³
